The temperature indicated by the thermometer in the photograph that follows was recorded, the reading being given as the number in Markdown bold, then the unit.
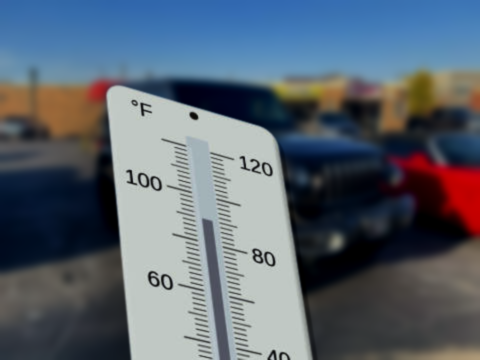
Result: **90** °F
